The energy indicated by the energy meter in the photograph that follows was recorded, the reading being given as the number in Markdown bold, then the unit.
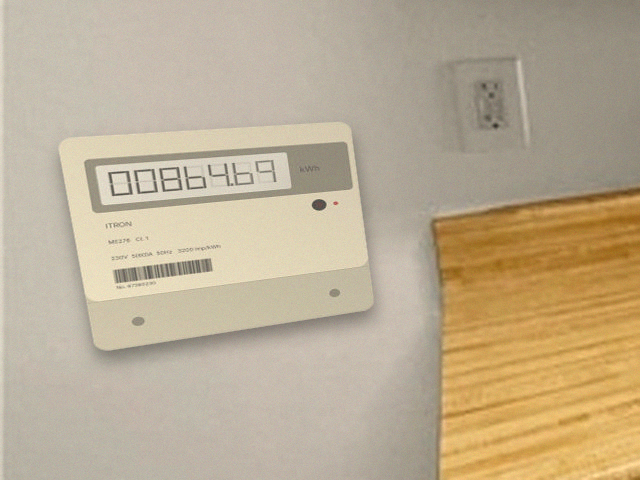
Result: **864.69** kWh
